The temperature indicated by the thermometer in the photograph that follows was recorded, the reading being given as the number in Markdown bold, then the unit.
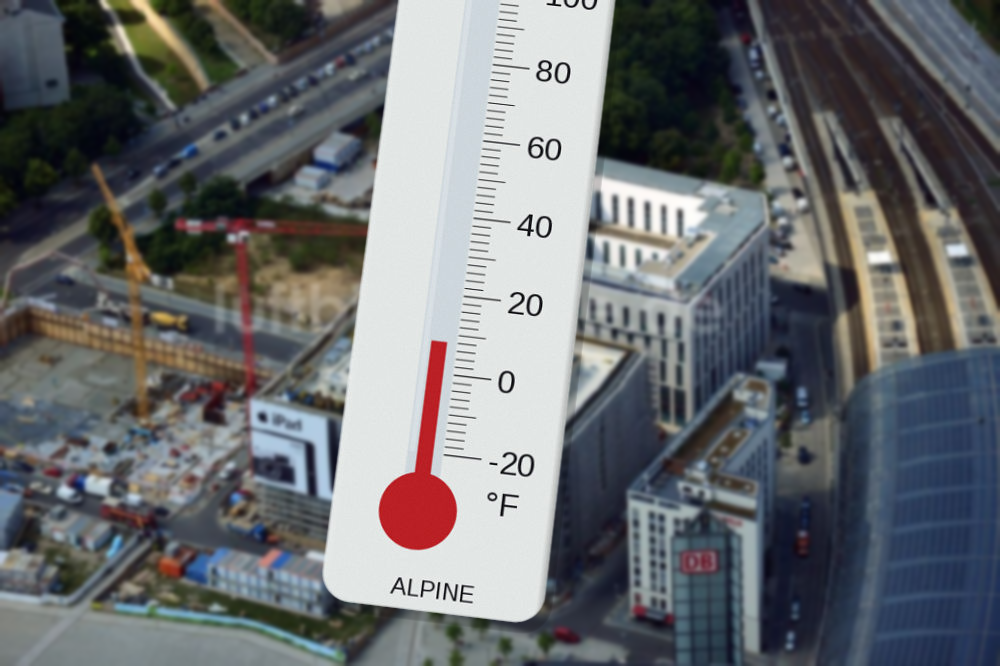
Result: **8** °F
